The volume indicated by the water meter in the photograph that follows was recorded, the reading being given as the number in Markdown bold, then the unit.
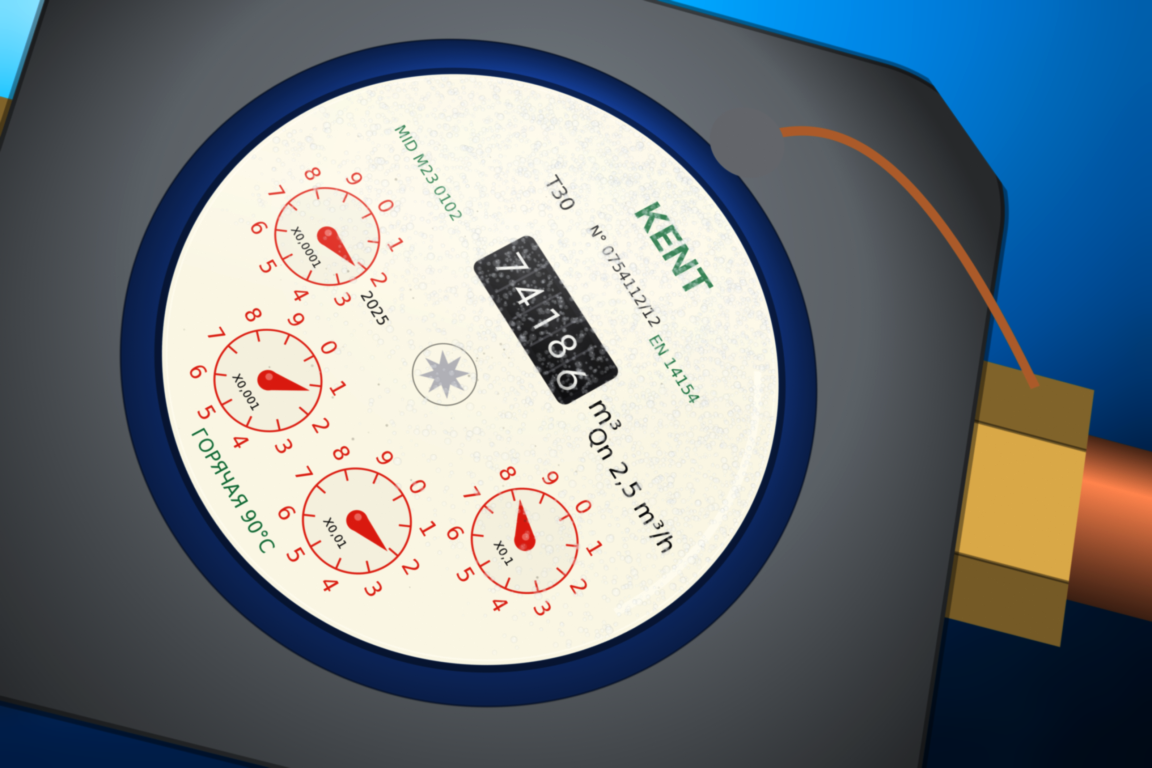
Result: **74185.8212** m³
